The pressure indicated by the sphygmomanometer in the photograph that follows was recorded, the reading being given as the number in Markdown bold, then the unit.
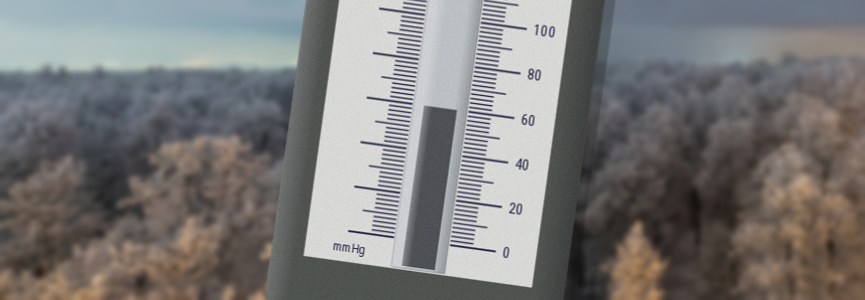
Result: **60** mmHg
